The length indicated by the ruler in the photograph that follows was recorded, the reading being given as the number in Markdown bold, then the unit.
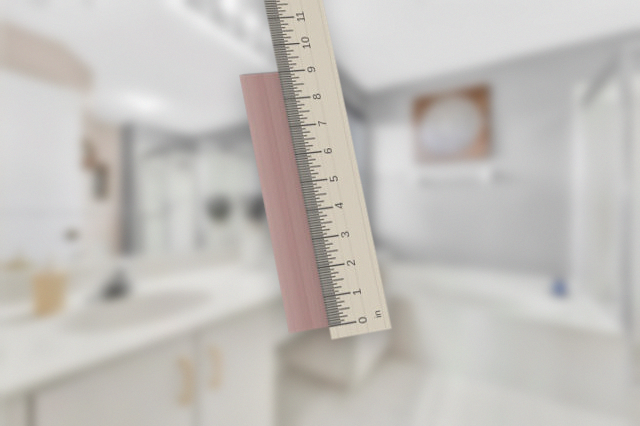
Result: **9** in
